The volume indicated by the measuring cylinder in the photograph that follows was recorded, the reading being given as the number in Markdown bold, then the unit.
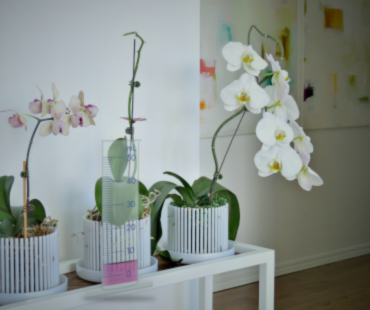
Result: **5** mL
